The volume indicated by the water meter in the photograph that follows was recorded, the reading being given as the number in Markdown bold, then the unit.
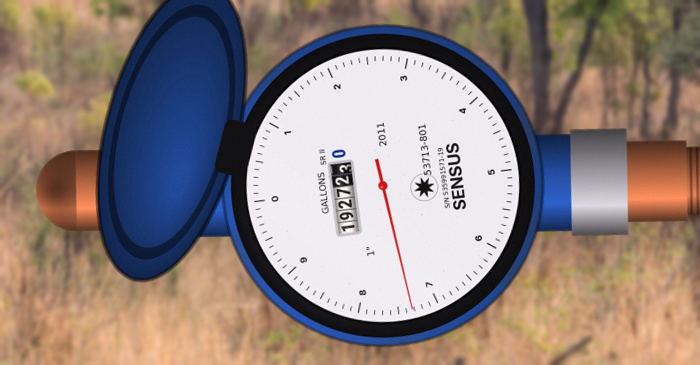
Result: **1927227.3** gal
